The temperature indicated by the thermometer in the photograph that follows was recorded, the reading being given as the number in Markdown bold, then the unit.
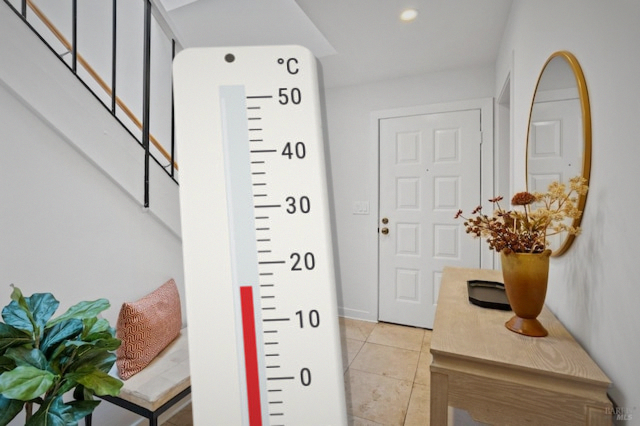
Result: **16** °C
